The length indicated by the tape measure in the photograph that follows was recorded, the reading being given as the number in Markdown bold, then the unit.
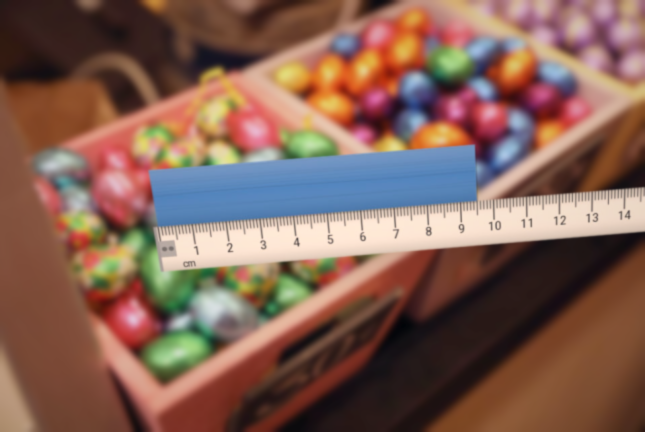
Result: **9.5** cm
